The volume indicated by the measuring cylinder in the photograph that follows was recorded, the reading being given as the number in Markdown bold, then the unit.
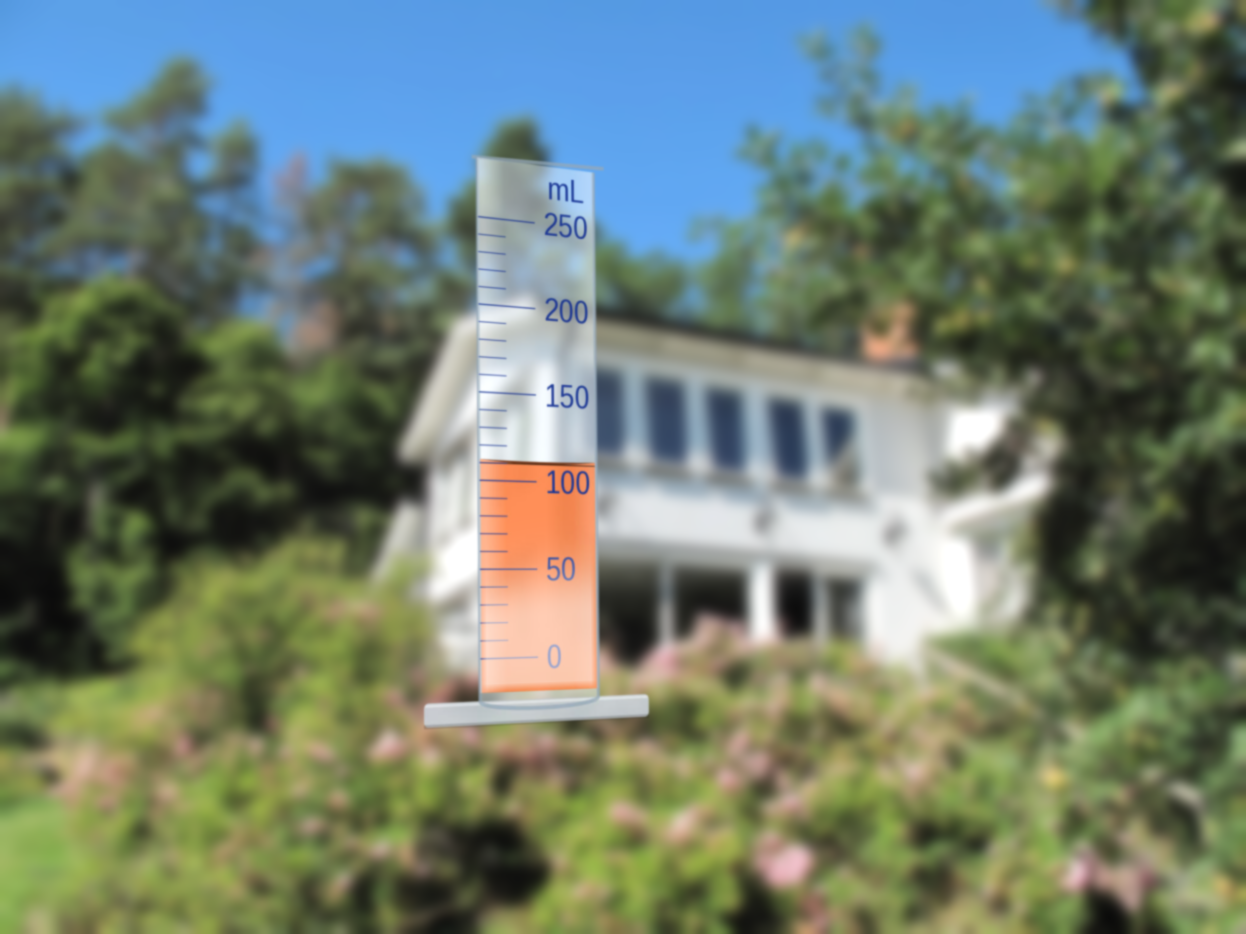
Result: **110** mL
